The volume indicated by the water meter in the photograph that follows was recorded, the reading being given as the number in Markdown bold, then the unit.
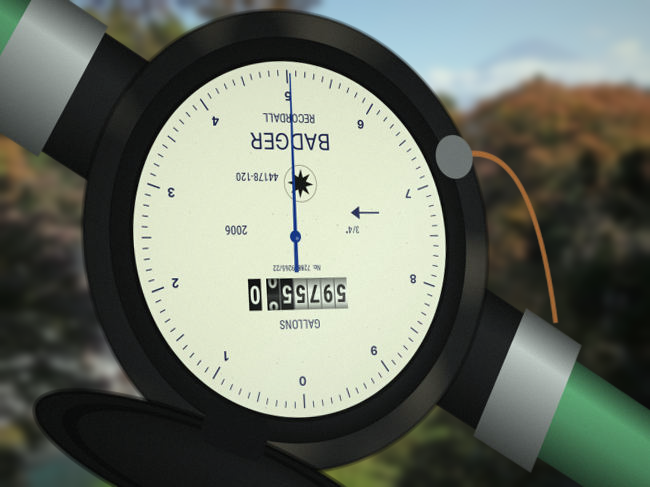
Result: **5975585.0** gal
